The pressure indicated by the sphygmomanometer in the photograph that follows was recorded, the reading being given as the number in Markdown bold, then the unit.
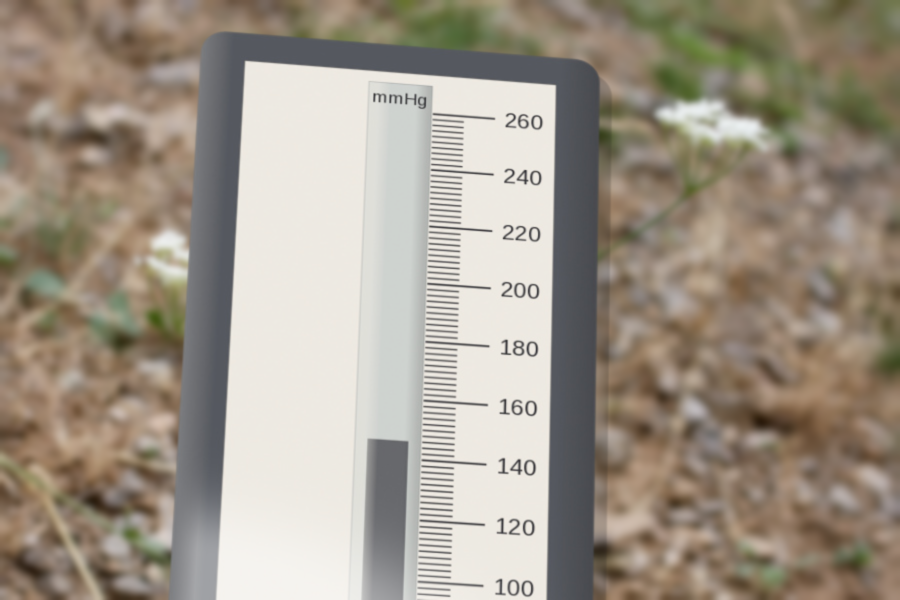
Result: **146** mmHg
